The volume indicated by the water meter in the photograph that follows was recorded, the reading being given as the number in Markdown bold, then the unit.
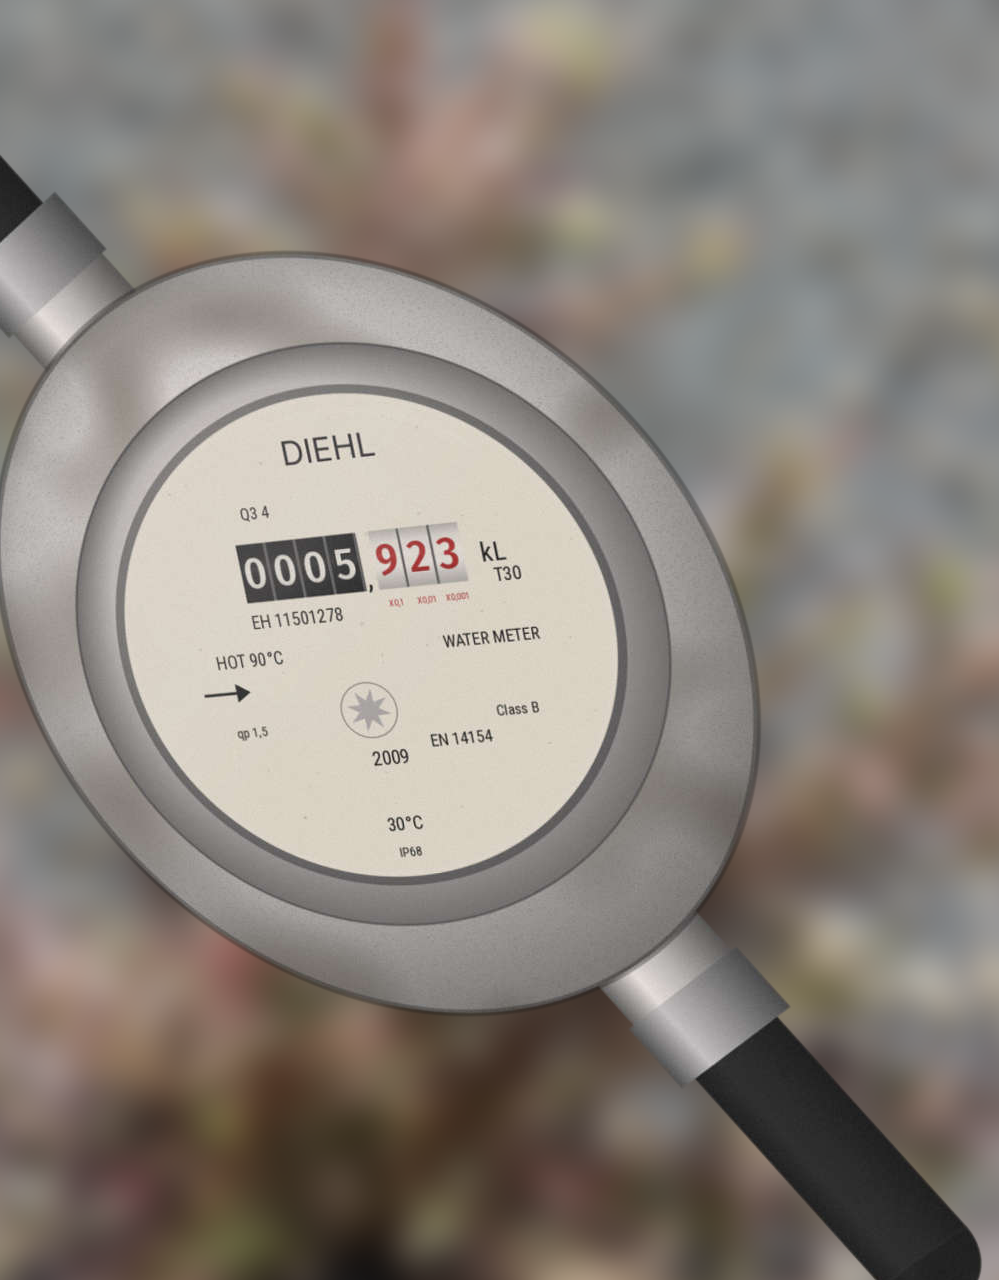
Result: **5.923** kL
